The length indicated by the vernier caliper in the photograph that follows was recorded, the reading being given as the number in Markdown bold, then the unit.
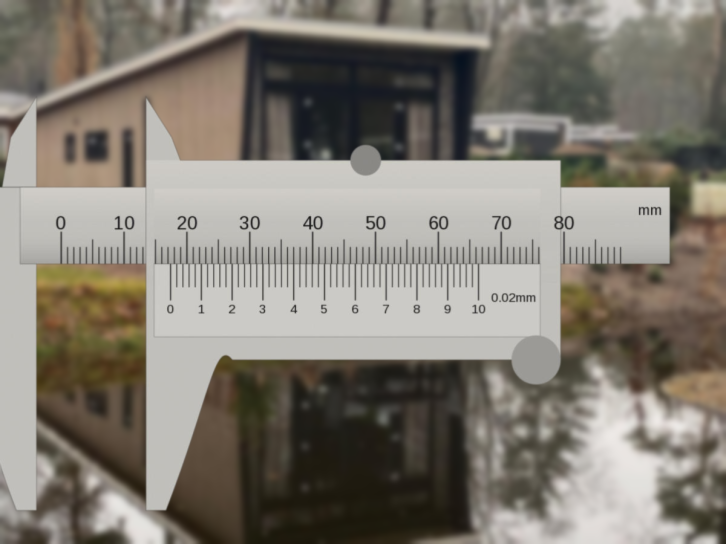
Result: **17.4** mm
